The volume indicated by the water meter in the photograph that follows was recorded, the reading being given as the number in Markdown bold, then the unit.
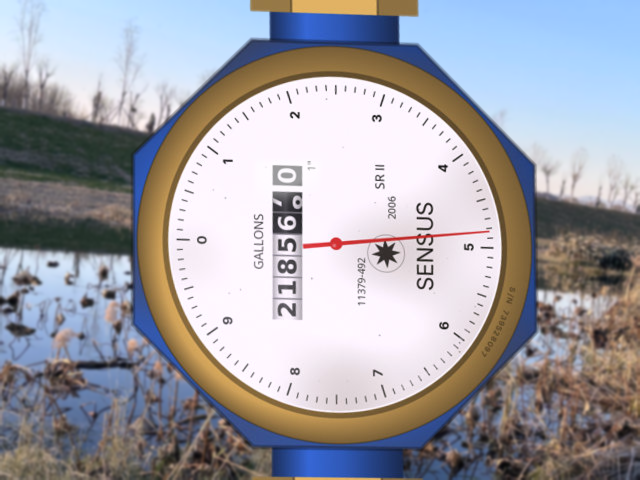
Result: **2185674.8** gal
